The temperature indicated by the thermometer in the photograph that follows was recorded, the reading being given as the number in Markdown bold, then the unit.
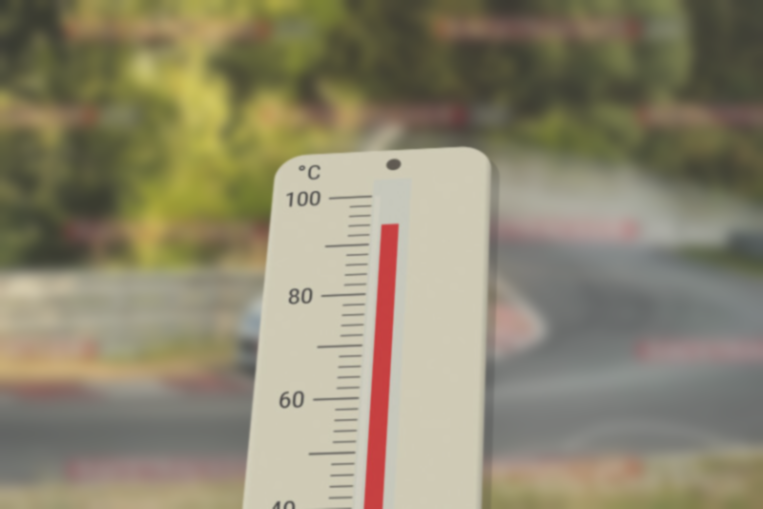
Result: **94** °C
